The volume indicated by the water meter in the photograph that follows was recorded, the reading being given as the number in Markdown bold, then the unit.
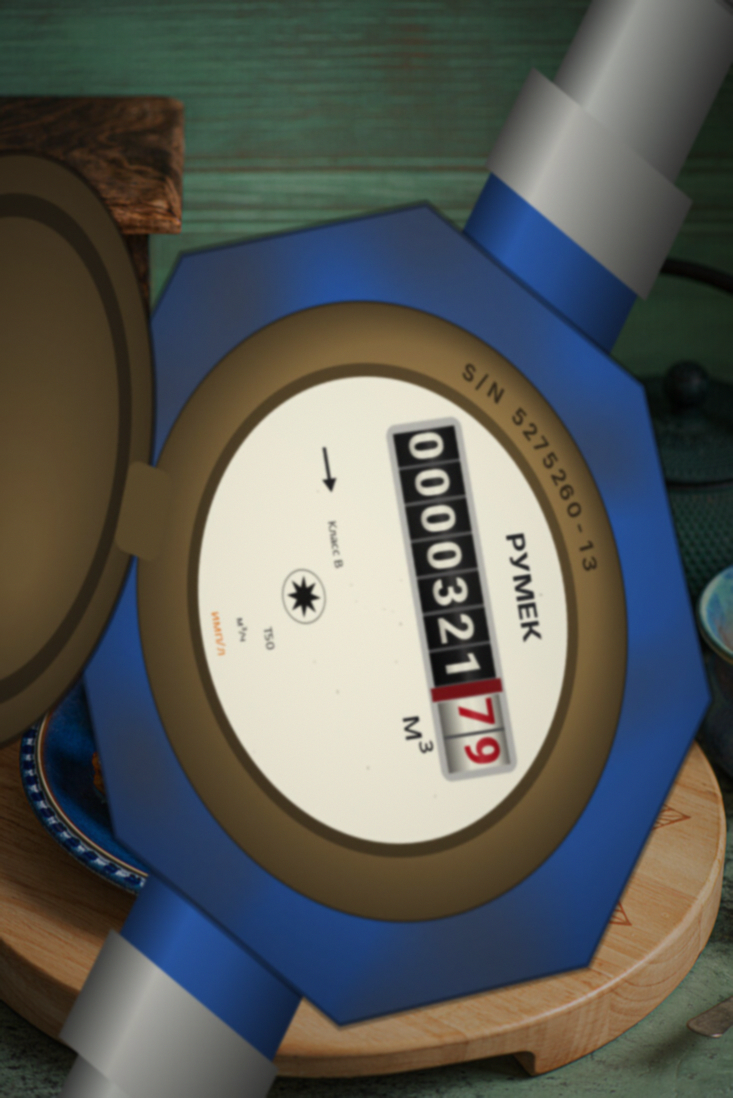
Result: **321.79** m³
